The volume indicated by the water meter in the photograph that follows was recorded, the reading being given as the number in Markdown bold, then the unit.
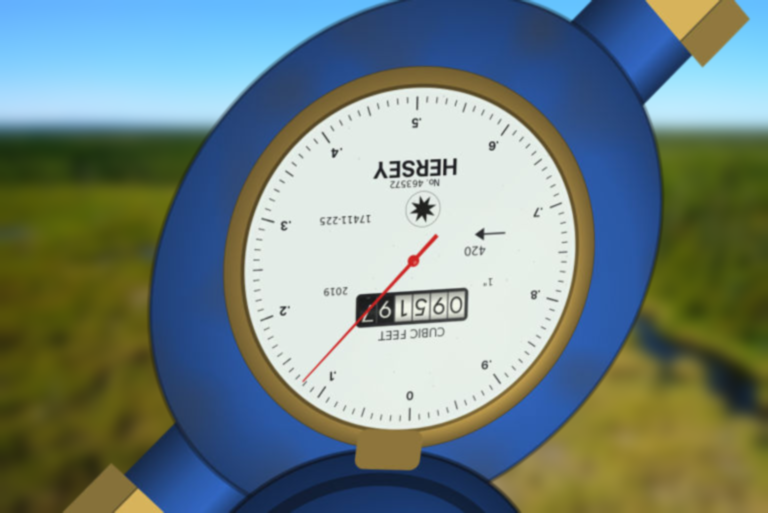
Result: **95197.12** ft³
